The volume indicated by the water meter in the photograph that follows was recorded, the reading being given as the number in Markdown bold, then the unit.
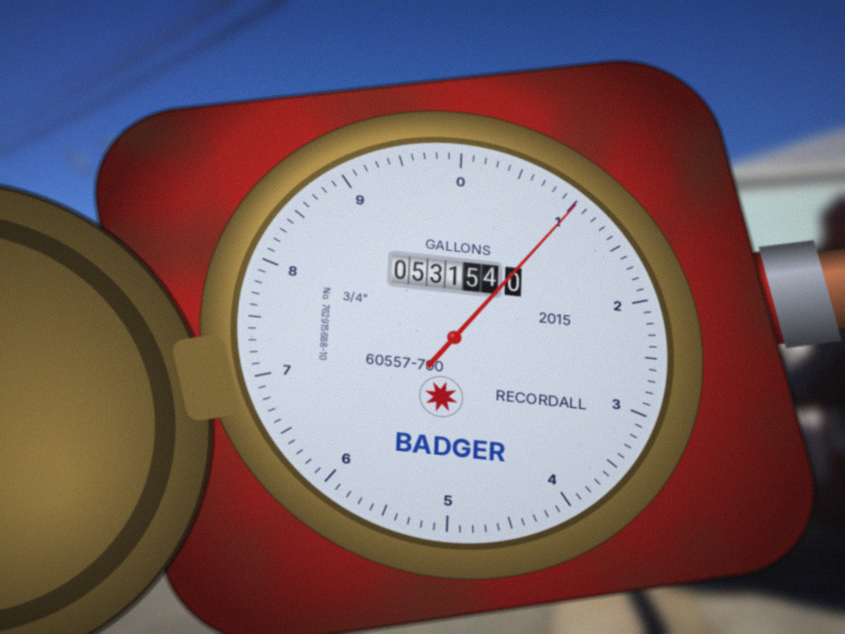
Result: **531541.0** gal
